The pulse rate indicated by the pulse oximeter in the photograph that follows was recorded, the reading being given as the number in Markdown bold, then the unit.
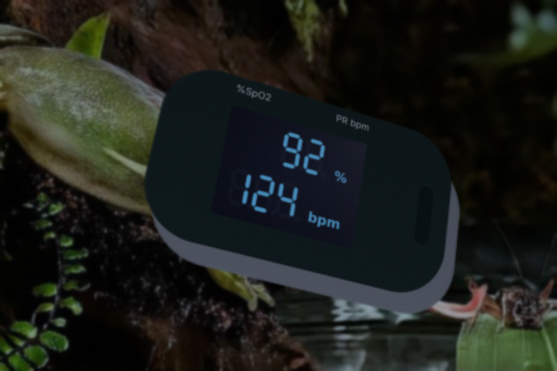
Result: **124** bpm
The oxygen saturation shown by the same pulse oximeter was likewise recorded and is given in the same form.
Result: **92** %
